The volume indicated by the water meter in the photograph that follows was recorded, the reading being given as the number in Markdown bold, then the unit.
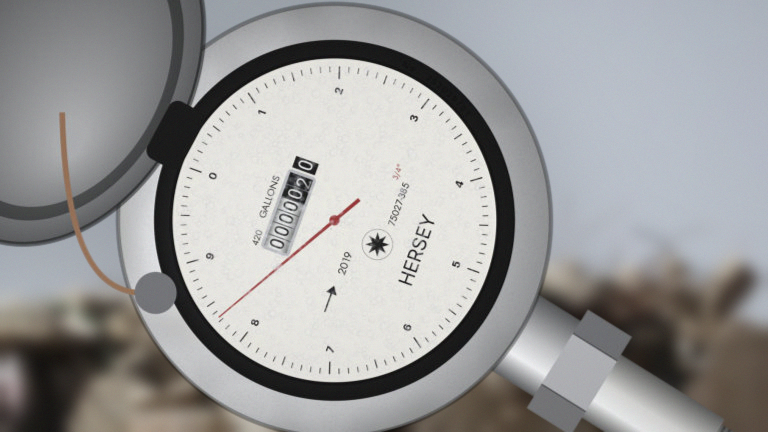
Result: **18.3** gal
